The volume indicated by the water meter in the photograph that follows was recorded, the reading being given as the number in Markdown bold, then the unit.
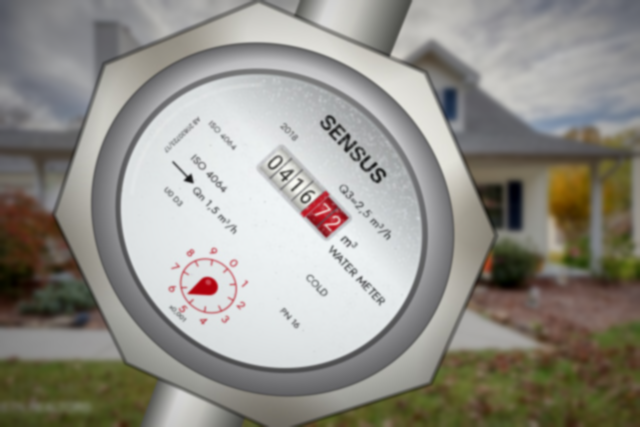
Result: **416.725** m³
